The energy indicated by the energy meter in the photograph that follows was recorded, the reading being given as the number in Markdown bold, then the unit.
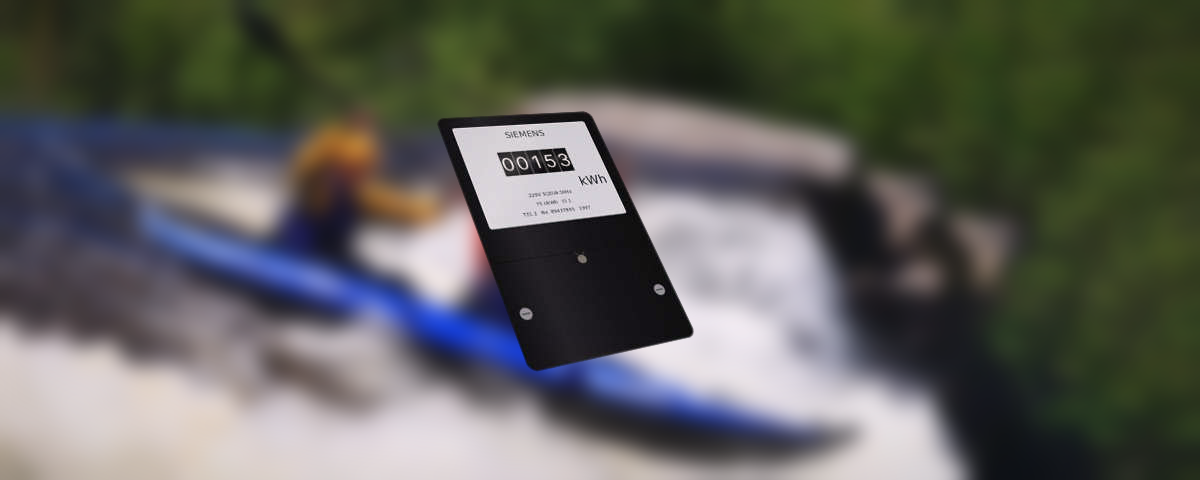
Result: **153** kWh
